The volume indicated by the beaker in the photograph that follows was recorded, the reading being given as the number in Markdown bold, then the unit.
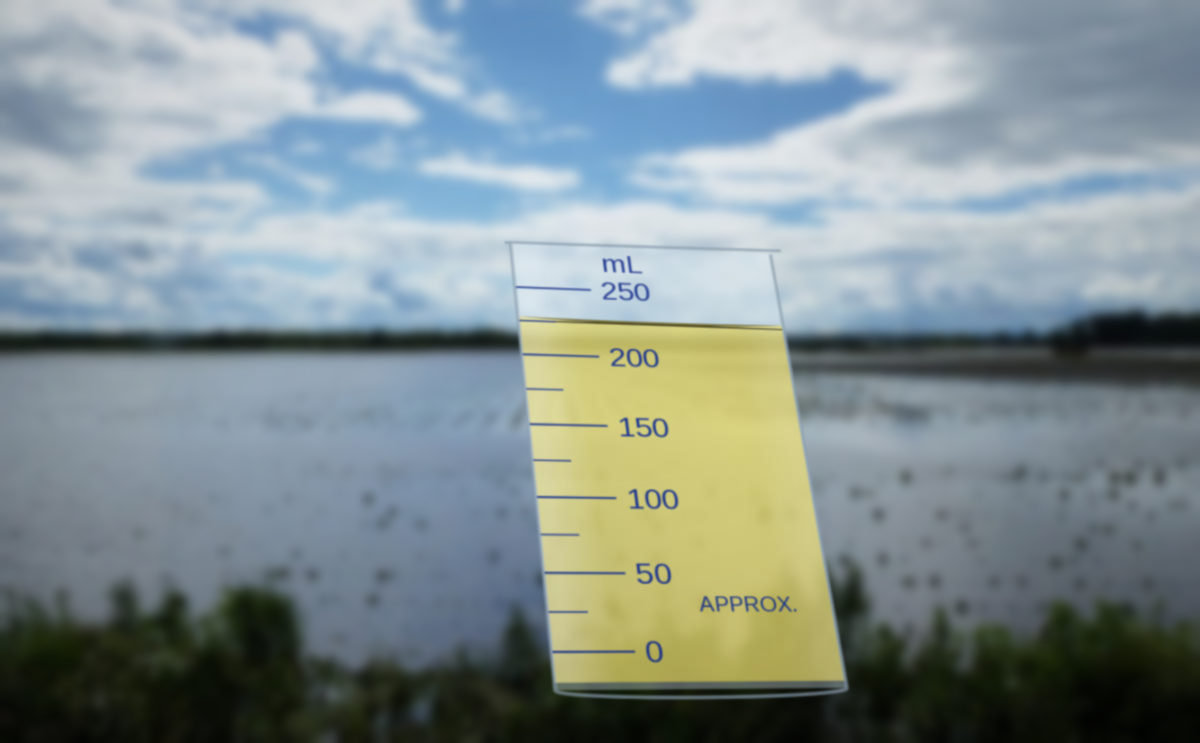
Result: **225** mL
